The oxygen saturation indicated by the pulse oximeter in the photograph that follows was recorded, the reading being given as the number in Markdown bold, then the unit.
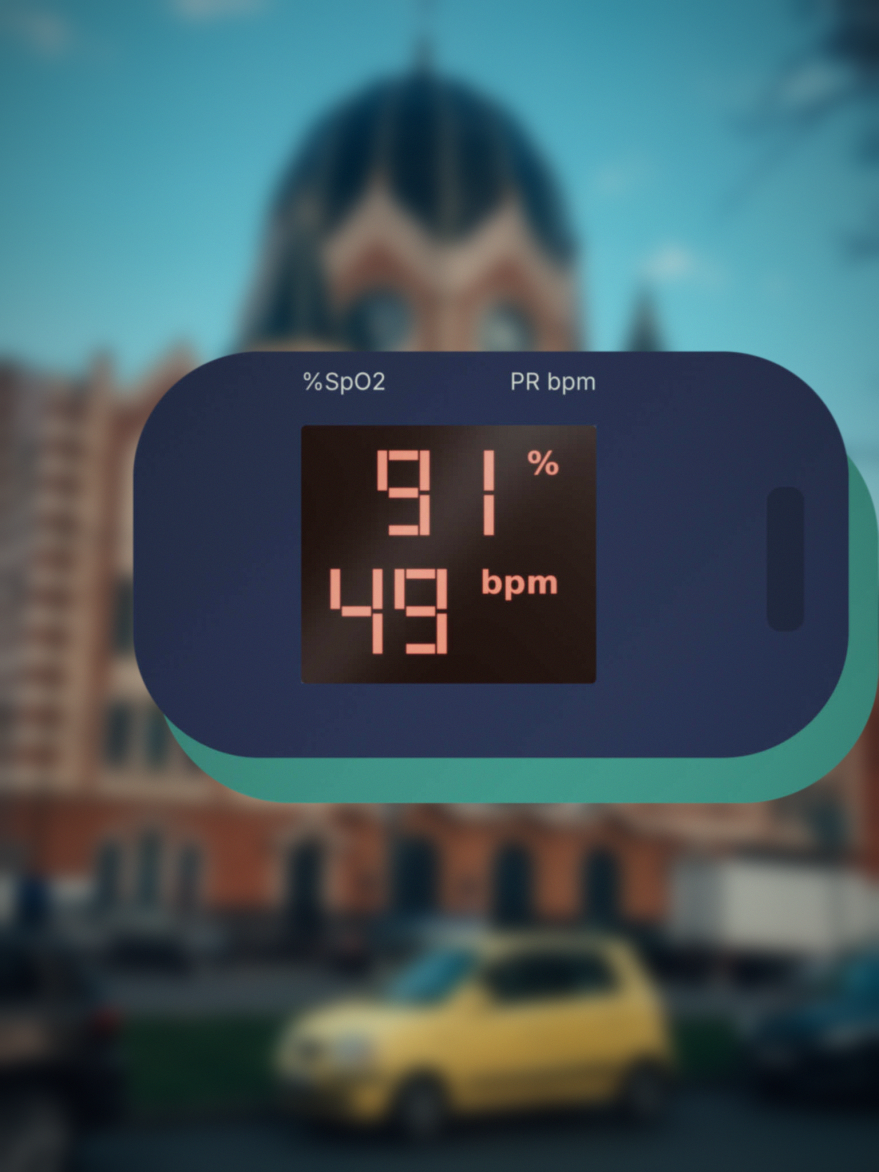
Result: **91** %
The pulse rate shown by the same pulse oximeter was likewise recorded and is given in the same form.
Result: **49** bpm
